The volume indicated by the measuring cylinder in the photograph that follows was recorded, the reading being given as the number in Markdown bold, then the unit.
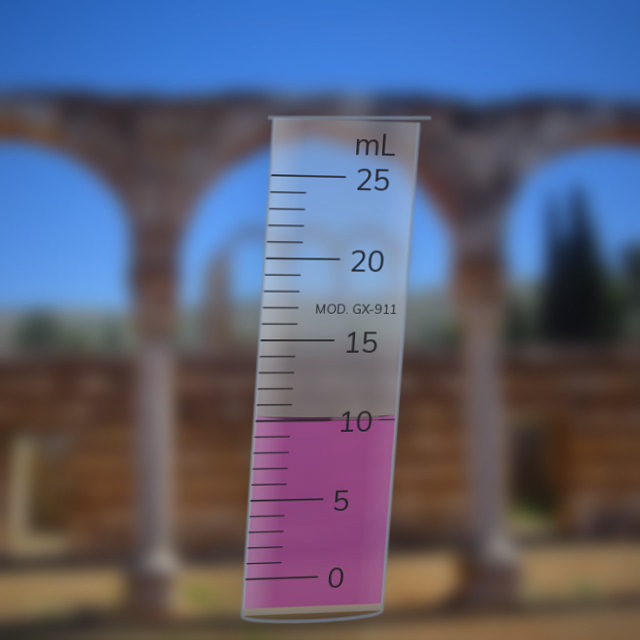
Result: **10** mL
